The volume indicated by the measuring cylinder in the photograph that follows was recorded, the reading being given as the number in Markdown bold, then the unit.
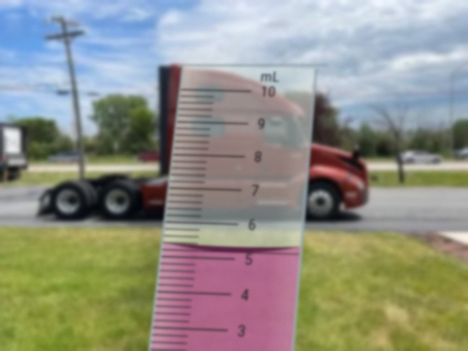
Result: **5.2** mL
